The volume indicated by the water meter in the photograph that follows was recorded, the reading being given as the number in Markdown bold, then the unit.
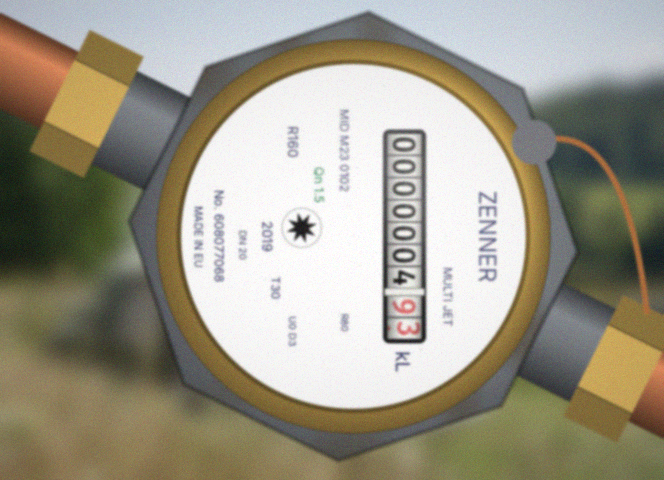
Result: **4.93** kL
